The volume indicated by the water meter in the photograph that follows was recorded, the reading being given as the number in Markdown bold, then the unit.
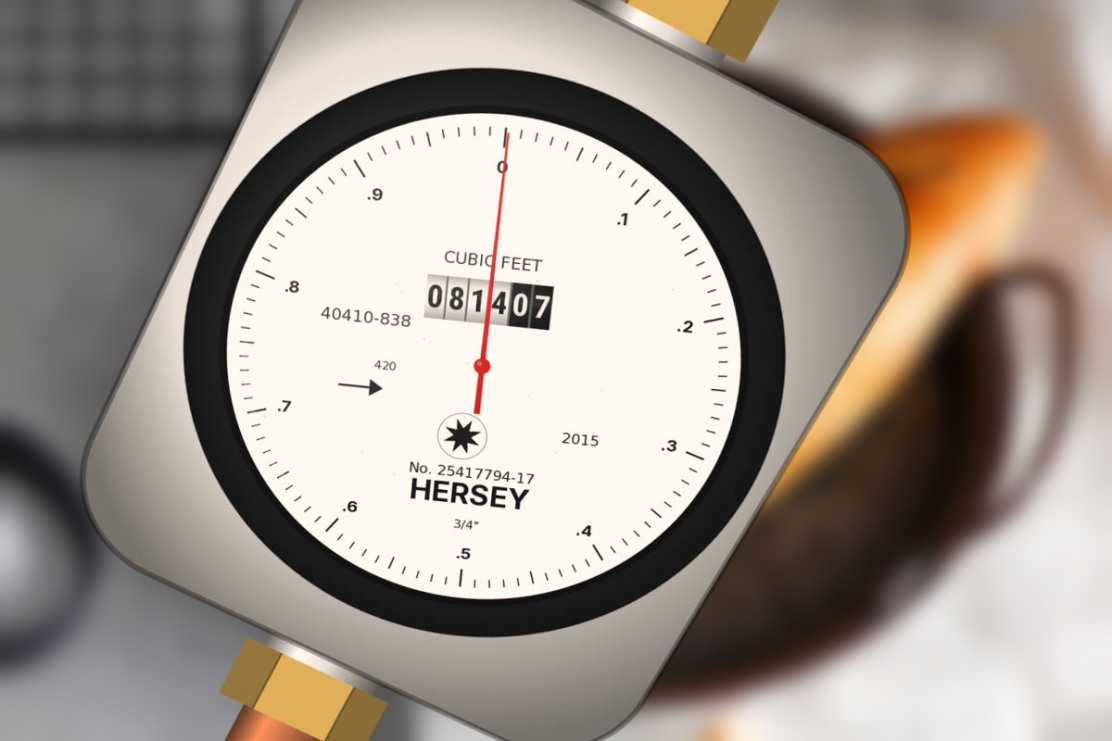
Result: **81407.00** ft³
